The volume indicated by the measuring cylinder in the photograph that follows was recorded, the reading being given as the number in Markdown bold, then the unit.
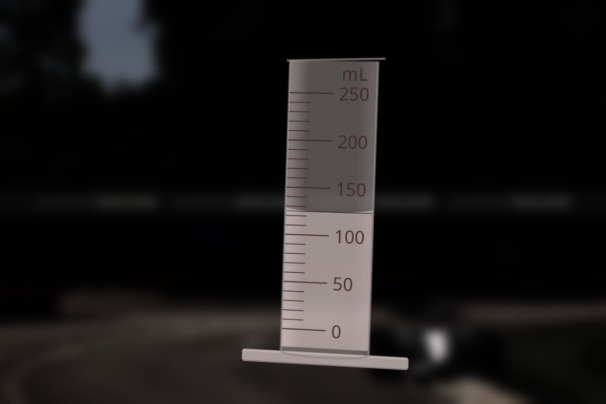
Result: **125** mL
